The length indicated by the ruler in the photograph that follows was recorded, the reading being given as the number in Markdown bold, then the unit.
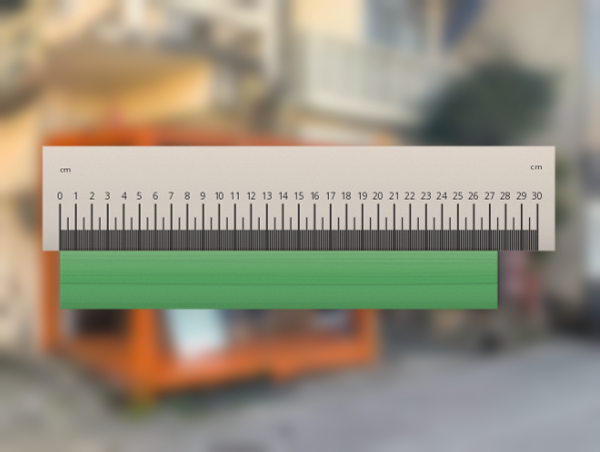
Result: **27.5** cm
